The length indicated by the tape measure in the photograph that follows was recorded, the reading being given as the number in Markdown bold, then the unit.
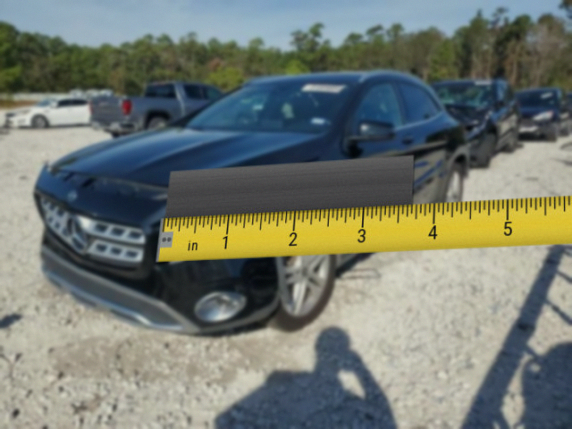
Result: **3.6875** in
